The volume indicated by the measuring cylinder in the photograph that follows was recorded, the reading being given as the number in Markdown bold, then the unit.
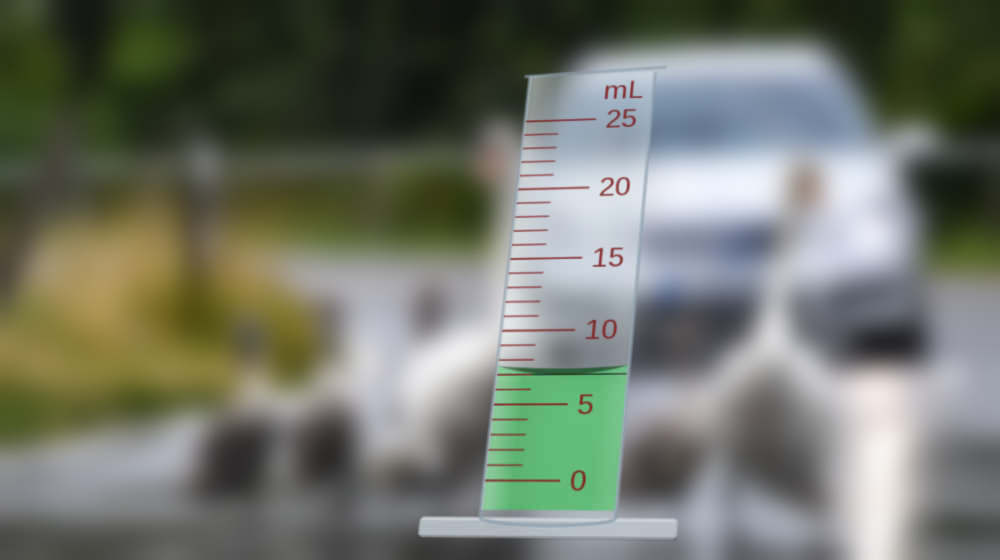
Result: **7** mL
